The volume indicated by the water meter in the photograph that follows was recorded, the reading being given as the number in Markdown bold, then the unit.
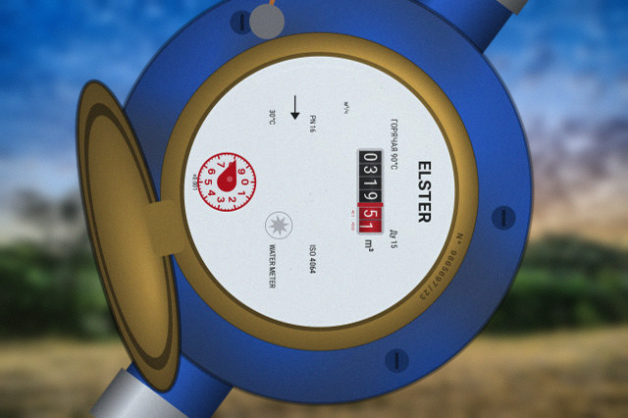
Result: **319.508** m³
